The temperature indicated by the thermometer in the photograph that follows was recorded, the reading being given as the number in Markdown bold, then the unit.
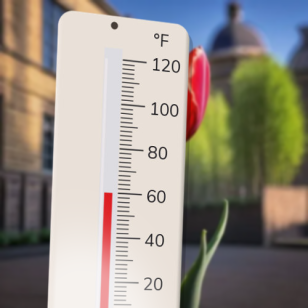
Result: **60** °F
